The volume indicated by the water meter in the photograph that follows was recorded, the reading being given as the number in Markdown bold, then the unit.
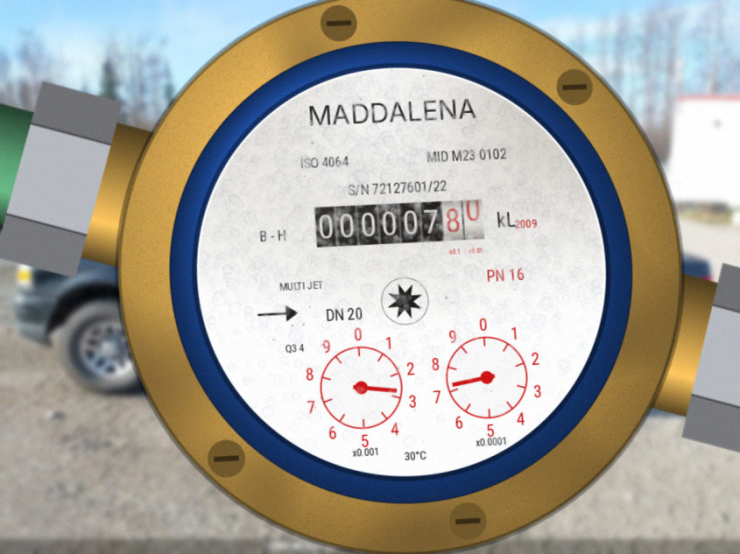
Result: **7.8027** kL
